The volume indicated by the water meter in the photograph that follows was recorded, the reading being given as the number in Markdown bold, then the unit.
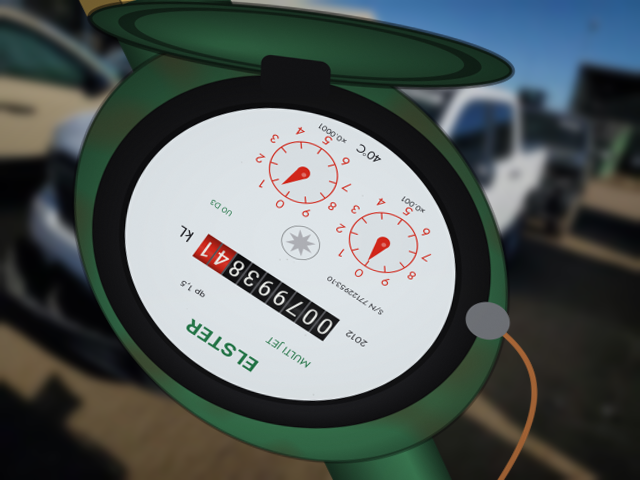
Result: **79938.4100** kL
